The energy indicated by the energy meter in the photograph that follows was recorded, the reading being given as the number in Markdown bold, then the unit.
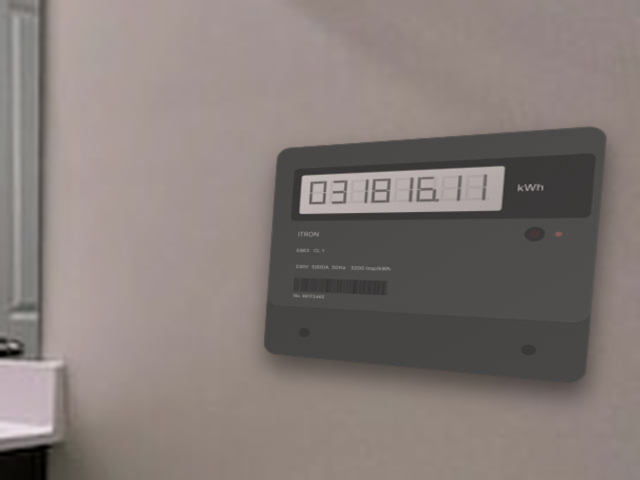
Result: **31816.11** kWh
